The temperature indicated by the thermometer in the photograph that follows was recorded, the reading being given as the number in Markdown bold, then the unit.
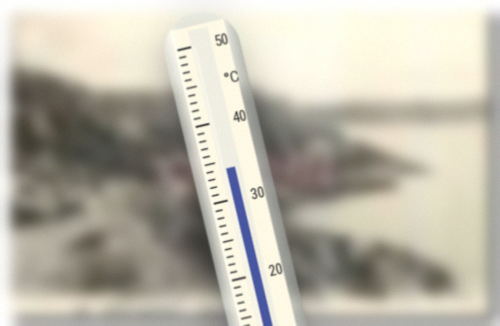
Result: **34** °C
